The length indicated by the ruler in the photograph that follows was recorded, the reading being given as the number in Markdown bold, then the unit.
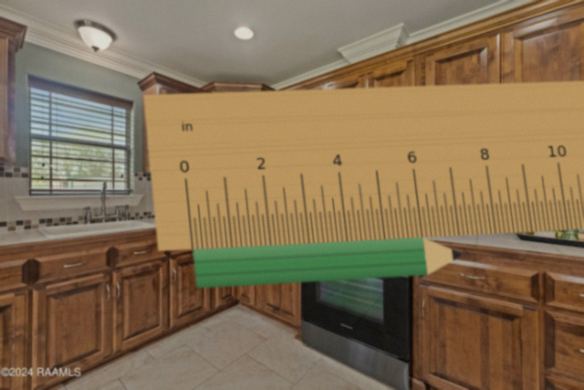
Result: **7** in
